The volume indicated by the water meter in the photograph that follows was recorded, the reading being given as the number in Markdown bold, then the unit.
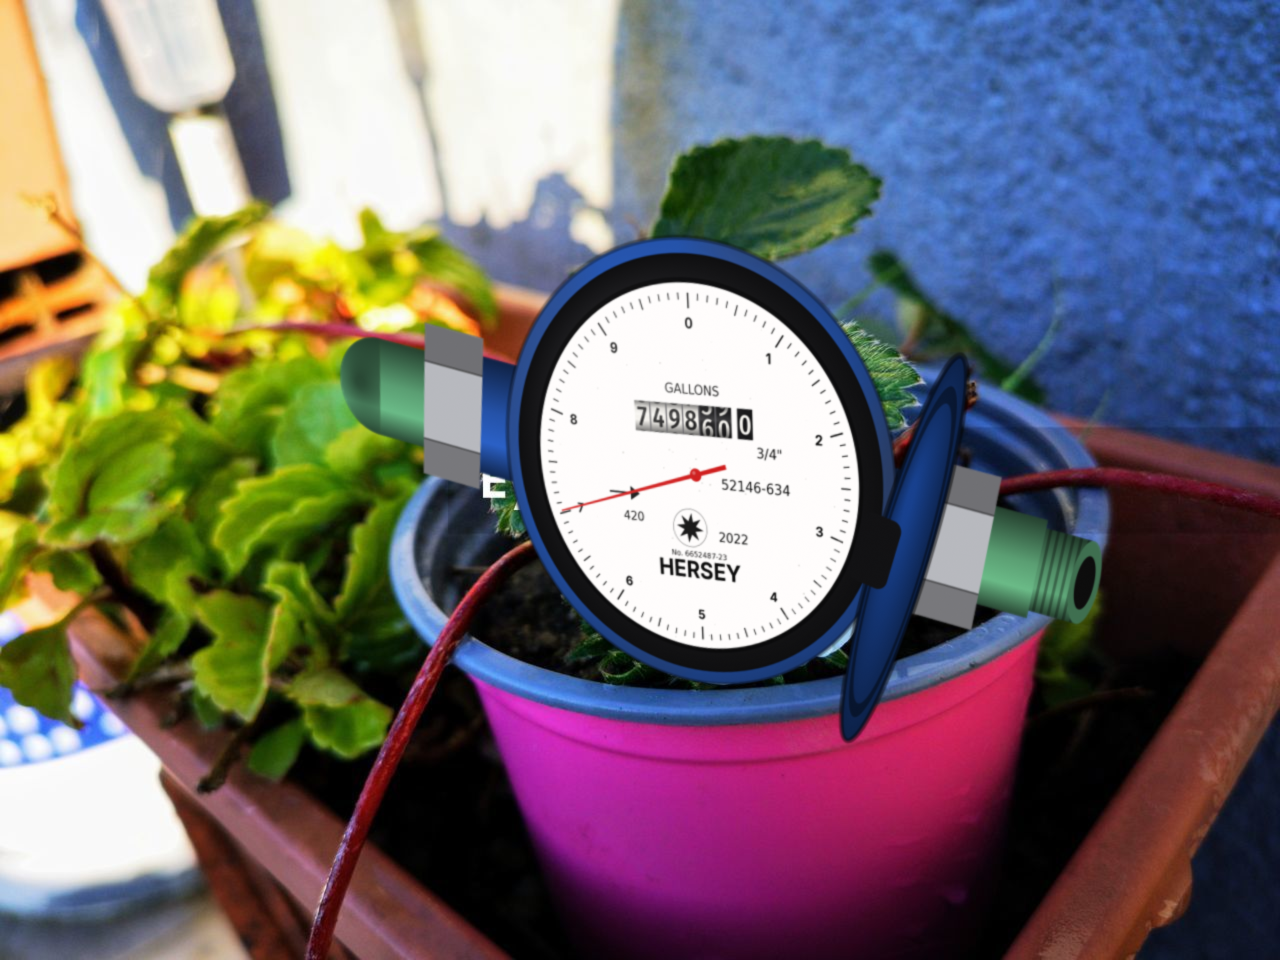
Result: **7498597.0** gal
